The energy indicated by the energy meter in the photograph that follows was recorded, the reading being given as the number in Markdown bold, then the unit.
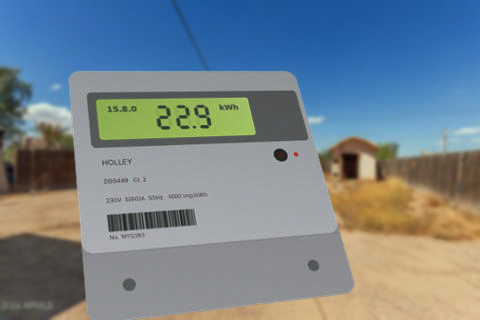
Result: **22.9** kWh
